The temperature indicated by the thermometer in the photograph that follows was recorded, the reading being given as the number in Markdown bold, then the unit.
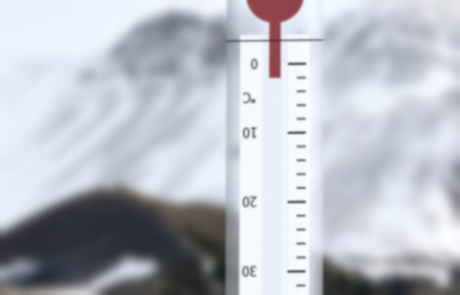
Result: **2** °C
